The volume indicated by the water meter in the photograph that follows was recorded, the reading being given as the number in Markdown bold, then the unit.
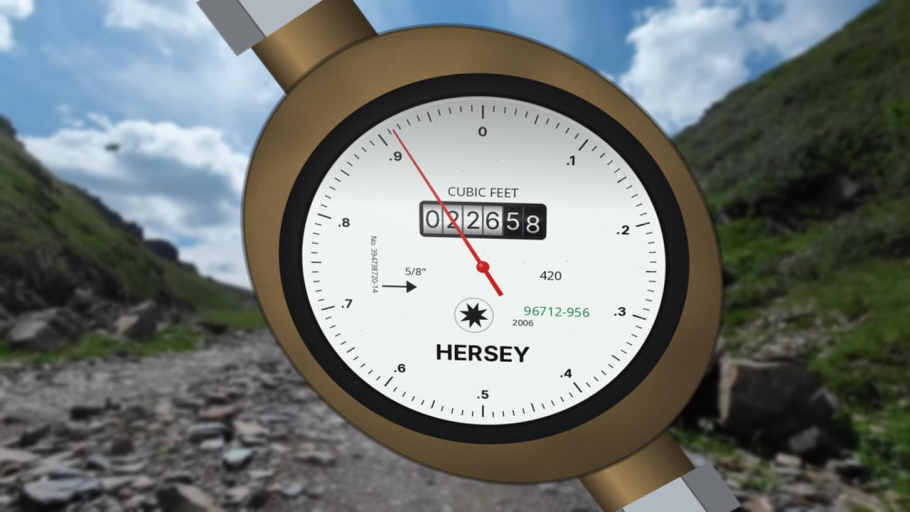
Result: **22657.91** ft³
